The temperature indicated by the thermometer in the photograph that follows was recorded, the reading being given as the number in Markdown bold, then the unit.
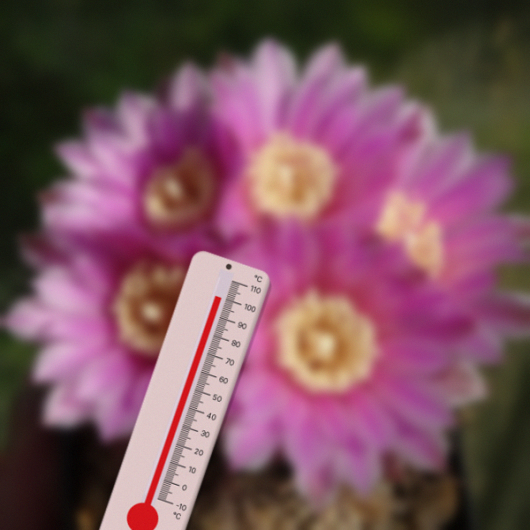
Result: **100** °C
